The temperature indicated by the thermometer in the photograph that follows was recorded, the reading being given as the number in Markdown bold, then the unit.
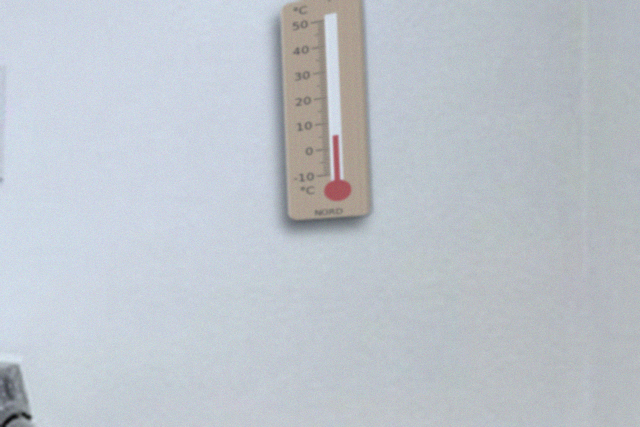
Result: **5** °C
